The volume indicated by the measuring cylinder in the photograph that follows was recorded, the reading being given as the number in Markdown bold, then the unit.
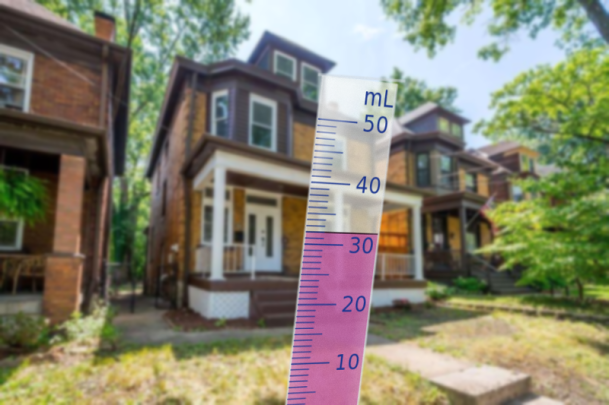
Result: **32** mL
